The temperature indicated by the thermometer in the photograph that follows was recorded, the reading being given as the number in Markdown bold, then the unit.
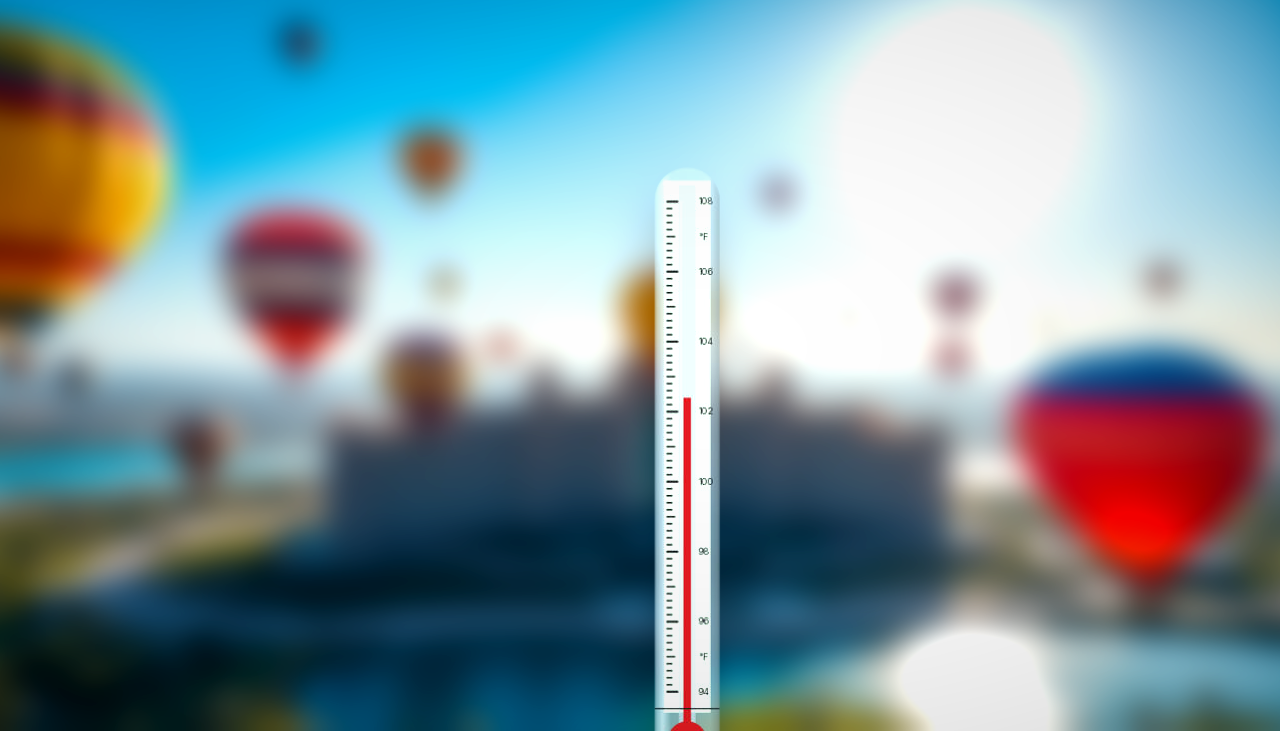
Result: **102.4** °F
